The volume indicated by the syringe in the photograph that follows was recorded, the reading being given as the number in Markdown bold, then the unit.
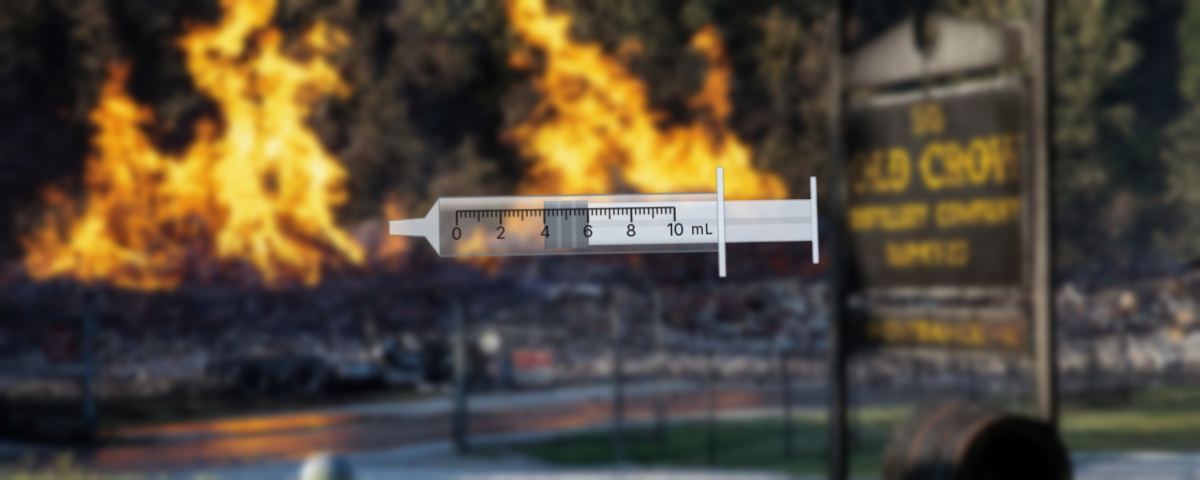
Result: **4** mL
